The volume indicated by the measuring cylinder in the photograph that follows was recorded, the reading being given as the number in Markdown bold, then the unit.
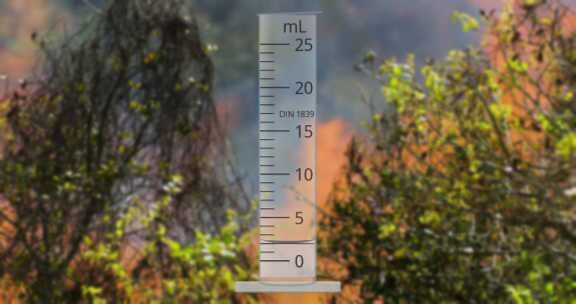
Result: **2** mL
